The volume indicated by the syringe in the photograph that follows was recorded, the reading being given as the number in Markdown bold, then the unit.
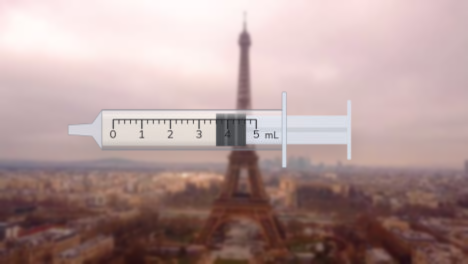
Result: **3.6** mL
